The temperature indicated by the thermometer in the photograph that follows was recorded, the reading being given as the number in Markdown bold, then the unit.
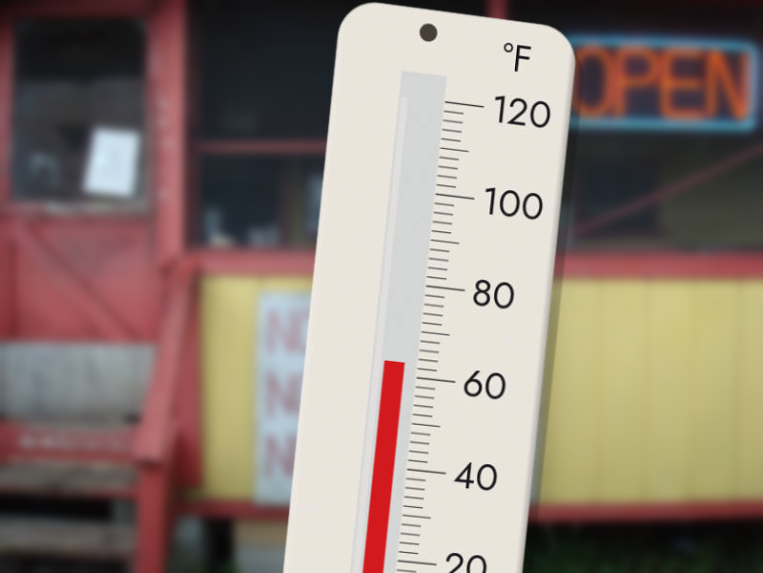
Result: **63** °F
